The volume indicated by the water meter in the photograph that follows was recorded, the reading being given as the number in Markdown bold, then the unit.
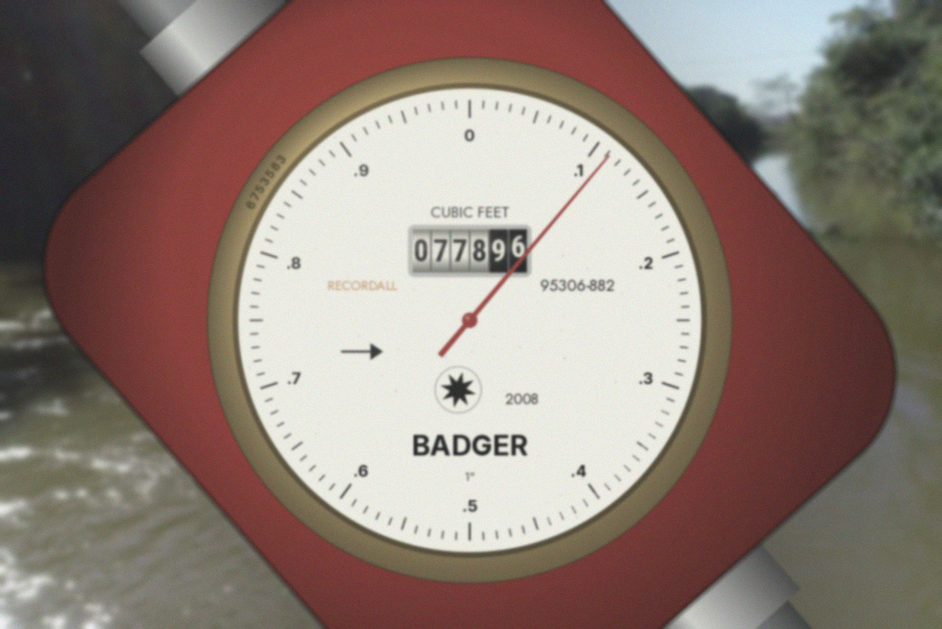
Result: **77896.11** ft³
